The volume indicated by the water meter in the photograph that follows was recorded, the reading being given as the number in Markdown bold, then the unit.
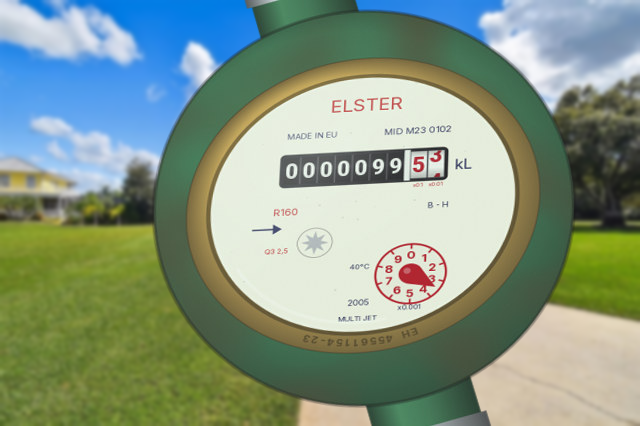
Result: **99.533** kL
